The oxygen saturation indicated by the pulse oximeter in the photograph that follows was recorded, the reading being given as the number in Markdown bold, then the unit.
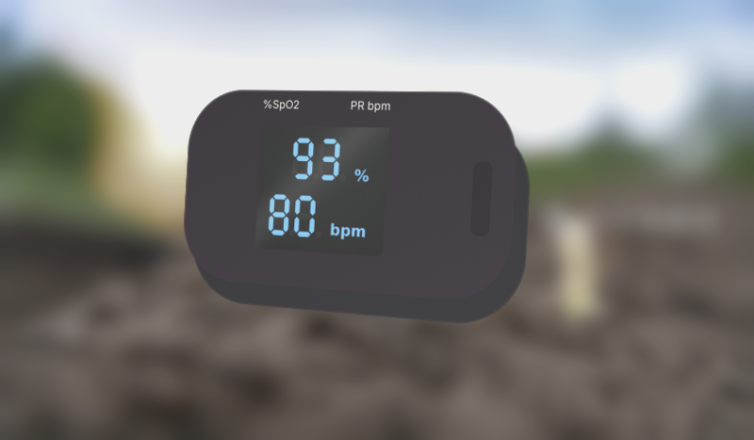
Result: **93** %
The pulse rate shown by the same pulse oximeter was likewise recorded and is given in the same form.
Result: **80** bpm
